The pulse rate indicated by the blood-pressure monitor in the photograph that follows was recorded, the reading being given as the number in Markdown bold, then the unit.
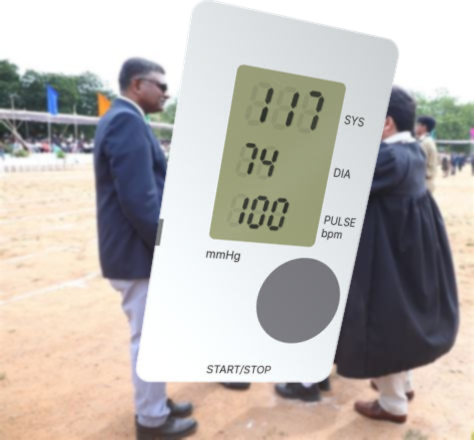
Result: **100** bpm
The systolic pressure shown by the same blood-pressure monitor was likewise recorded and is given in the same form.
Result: **117** mmHg
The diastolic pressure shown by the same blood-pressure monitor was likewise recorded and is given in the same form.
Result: **74** mmHg
